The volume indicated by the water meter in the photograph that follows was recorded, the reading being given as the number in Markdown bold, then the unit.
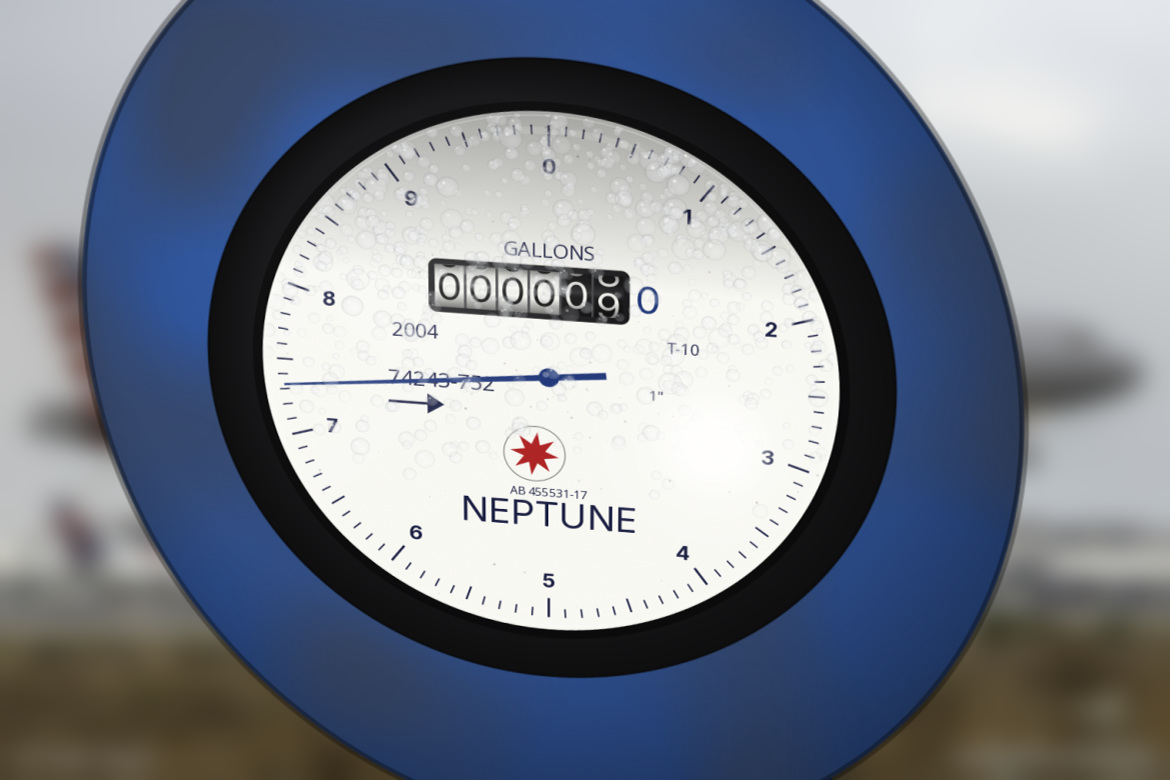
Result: **87.3** gal
